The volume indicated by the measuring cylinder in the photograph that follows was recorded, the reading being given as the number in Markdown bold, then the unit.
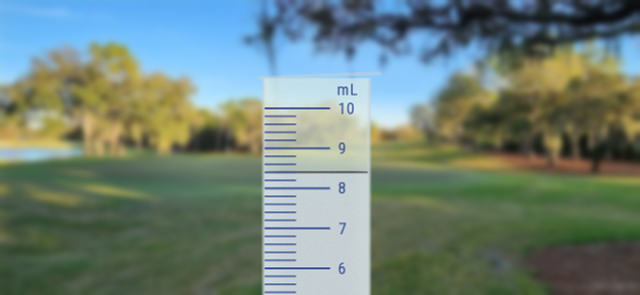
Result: **8.4** mL
